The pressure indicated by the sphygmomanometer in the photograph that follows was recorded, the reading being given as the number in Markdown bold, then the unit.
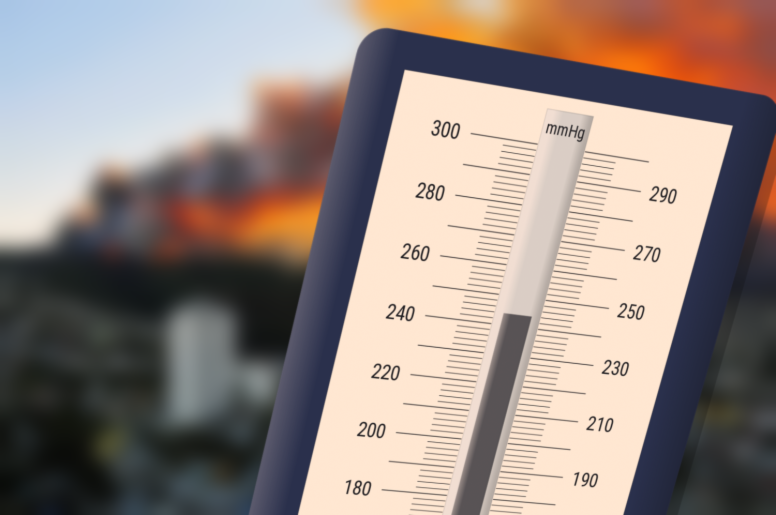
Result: **244** mmHg
